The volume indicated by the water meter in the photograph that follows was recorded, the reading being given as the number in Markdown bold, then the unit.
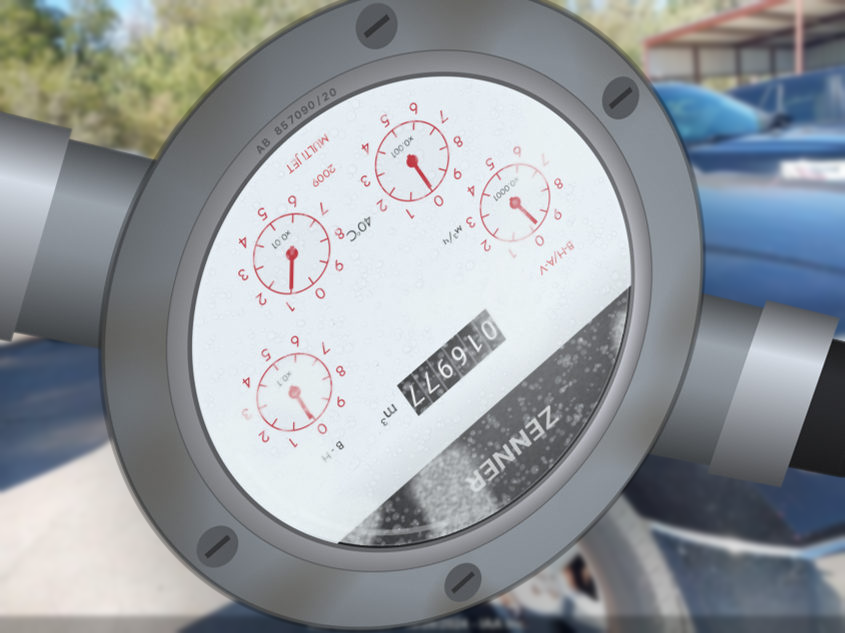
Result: **16977.0099** m³
